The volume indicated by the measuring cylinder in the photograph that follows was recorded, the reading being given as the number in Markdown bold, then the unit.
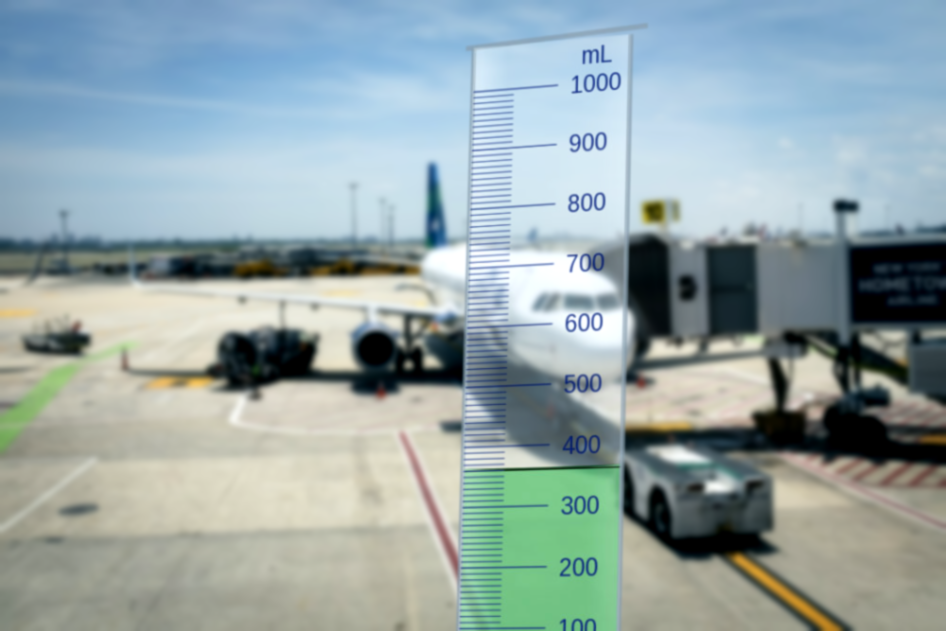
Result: **360** mL
